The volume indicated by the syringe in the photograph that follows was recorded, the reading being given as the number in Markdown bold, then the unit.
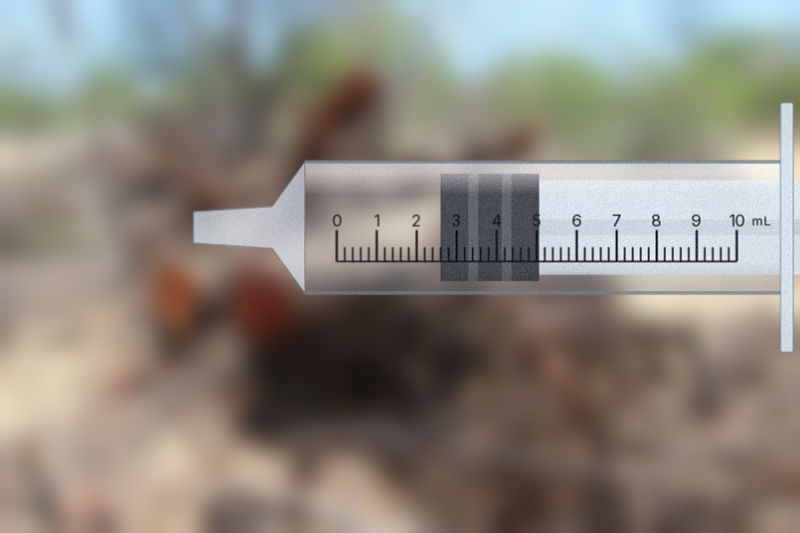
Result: **2.6** mL
